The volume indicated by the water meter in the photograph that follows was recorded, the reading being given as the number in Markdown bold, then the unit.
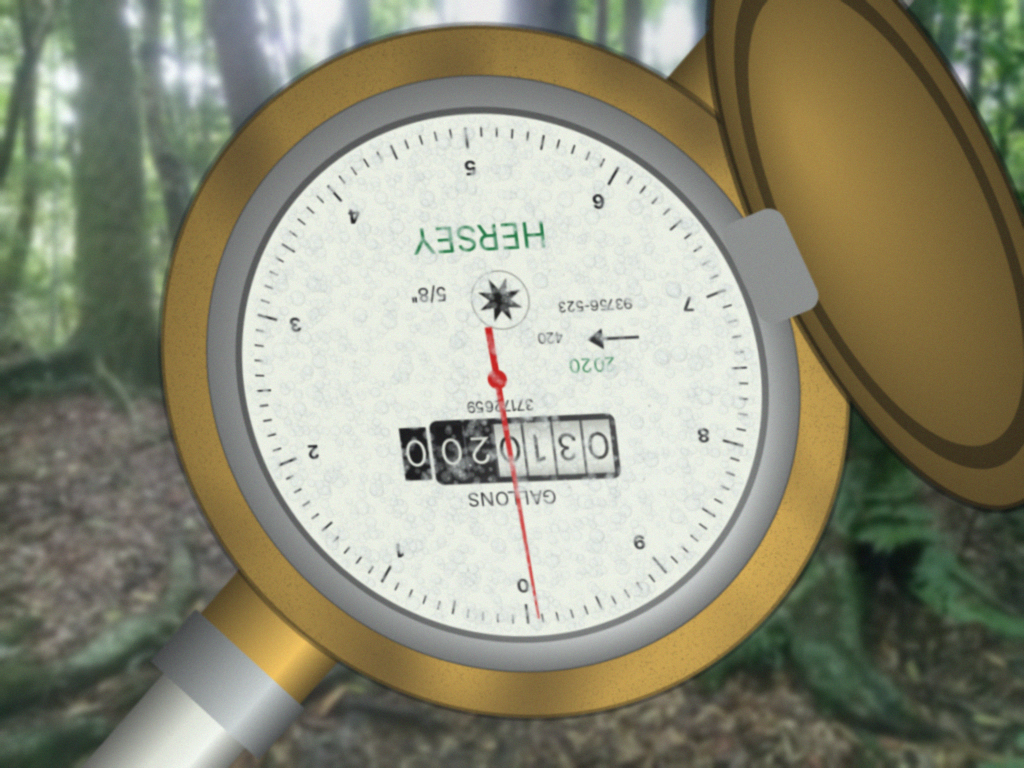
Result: **310199.9** gal
